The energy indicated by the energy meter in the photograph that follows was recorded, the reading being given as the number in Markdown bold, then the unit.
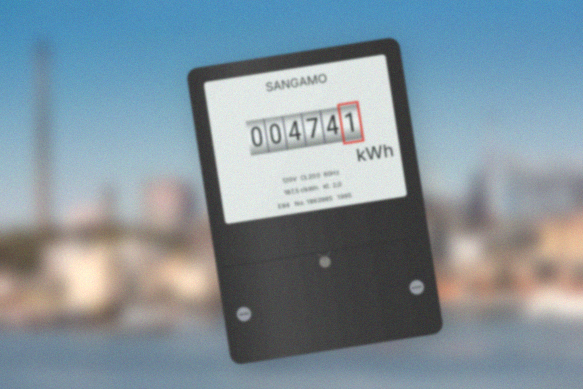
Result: **474.1** kWh
